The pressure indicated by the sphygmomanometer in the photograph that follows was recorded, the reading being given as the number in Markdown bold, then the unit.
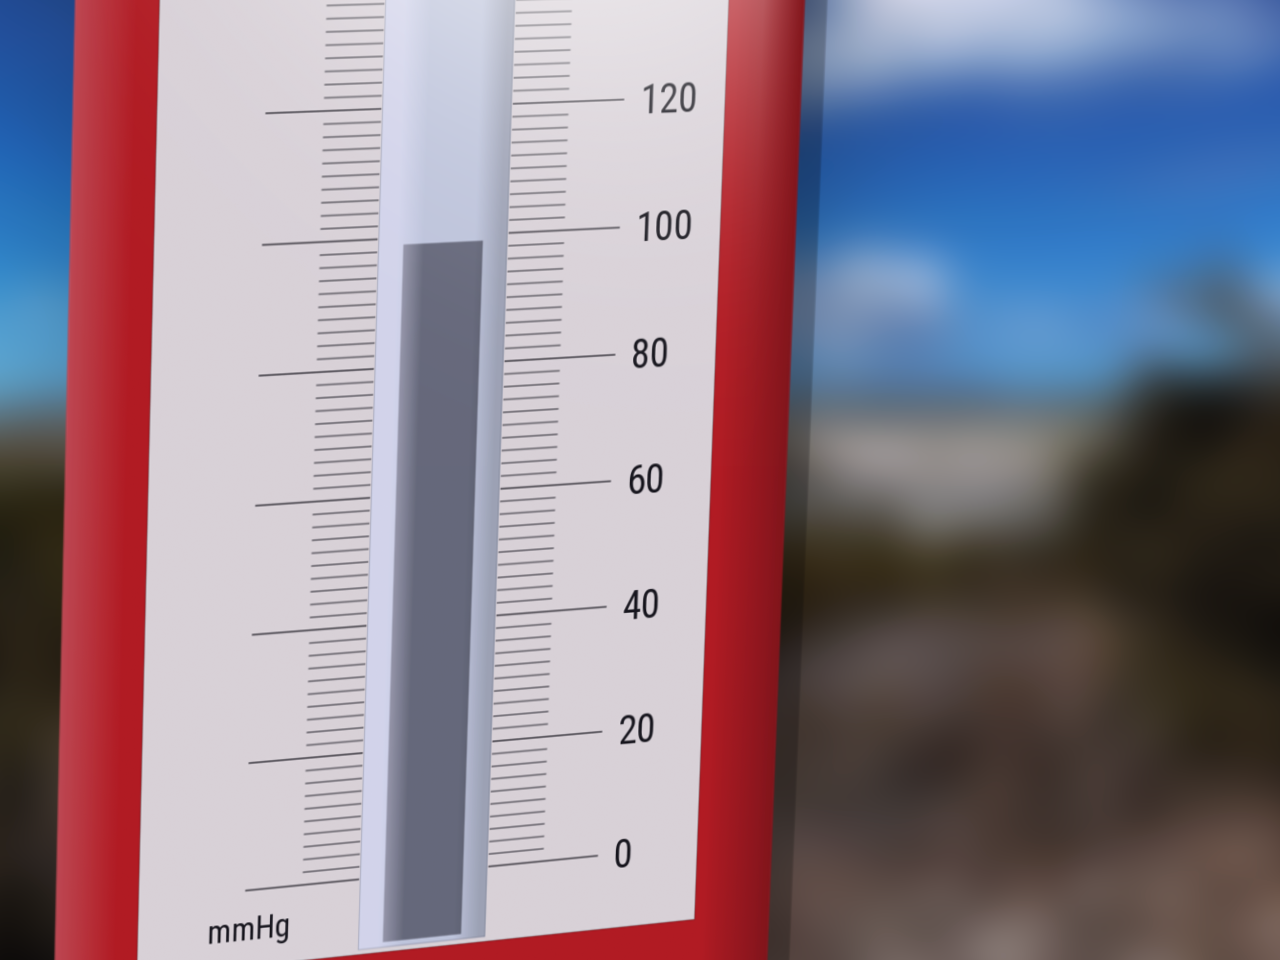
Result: **99** mmHg
